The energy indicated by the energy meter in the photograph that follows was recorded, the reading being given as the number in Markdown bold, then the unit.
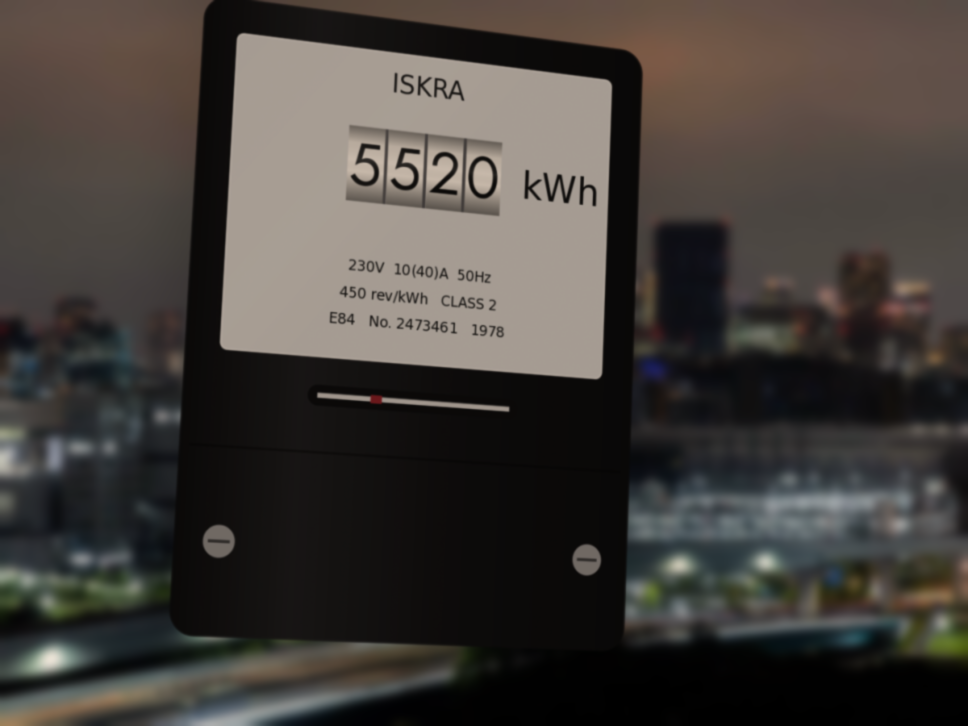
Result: **5520** kWh
